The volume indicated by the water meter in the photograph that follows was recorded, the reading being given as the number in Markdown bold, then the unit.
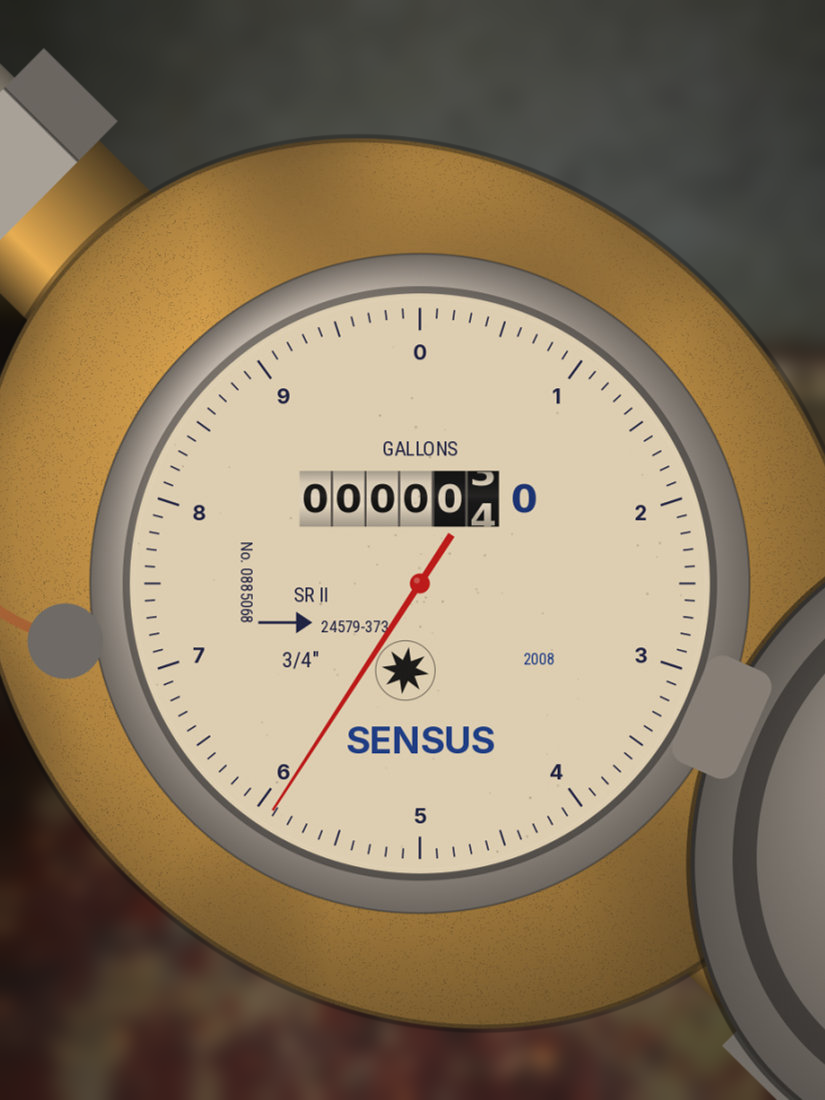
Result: **35.9** gal
